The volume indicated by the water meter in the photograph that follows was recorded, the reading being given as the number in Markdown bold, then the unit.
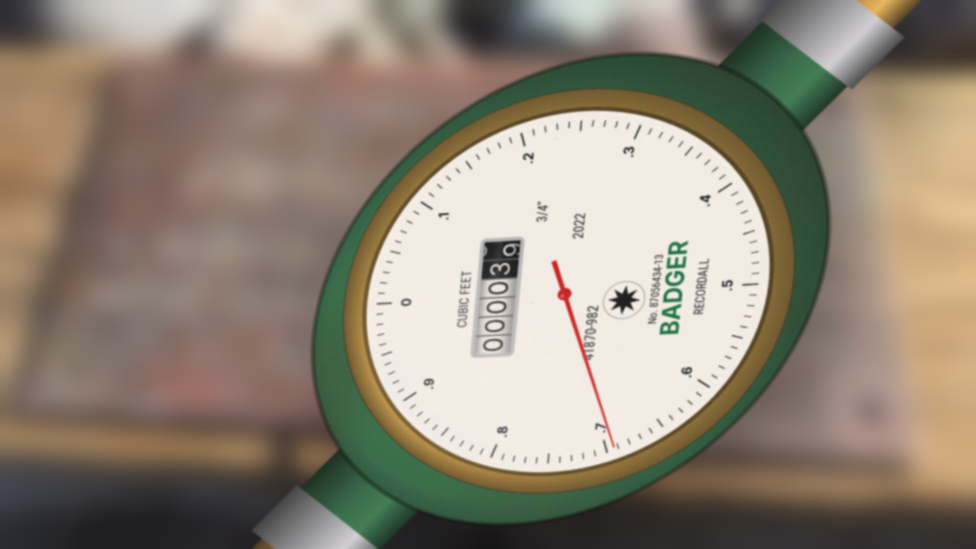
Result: **38.69** ft³
